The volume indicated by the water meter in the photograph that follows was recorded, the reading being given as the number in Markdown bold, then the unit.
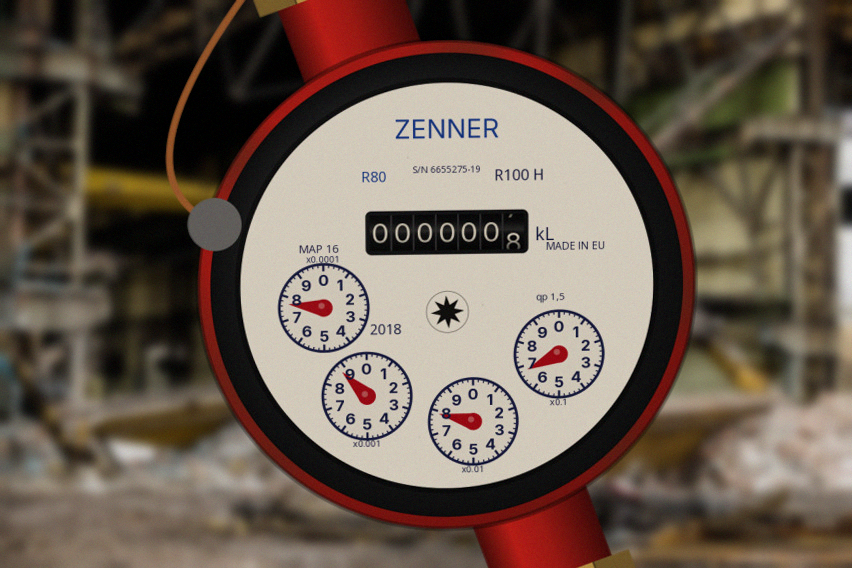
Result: **7.6787** kL
